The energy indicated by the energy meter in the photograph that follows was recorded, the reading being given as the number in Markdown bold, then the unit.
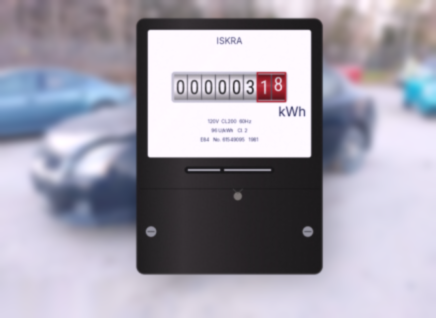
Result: **3.18** kWh
